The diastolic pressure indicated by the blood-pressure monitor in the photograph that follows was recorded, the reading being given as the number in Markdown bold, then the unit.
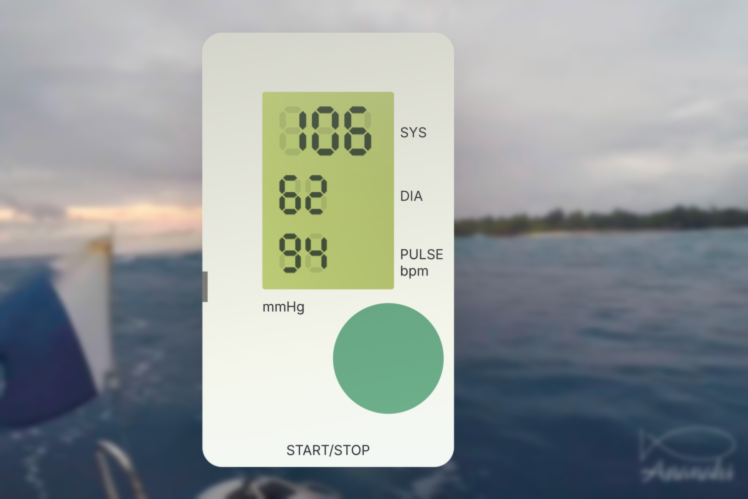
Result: **62** mmHg
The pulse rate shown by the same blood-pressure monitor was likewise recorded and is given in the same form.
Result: **94** bpm
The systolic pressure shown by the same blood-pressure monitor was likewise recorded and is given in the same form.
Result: **106** mmHg
